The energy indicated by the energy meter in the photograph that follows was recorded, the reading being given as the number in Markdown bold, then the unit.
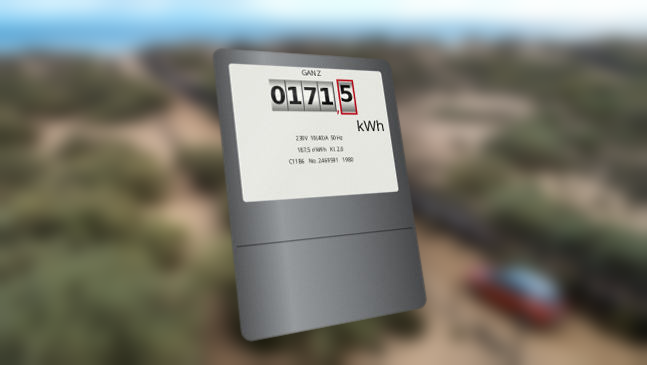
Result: **171.5** kWh
